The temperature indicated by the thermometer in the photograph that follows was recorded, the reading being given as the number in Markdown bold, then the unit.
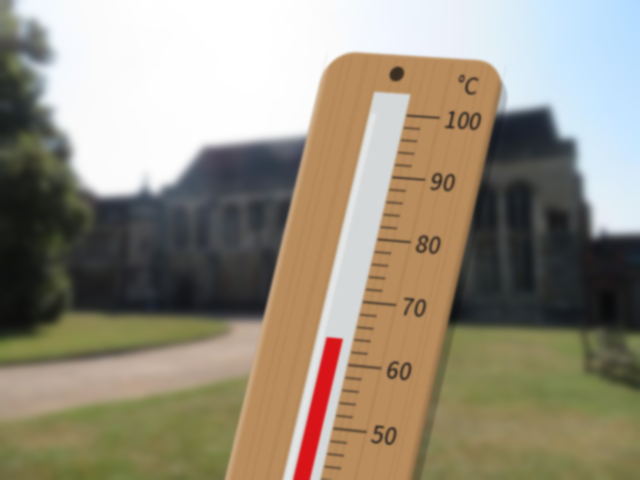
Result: **64** °C
